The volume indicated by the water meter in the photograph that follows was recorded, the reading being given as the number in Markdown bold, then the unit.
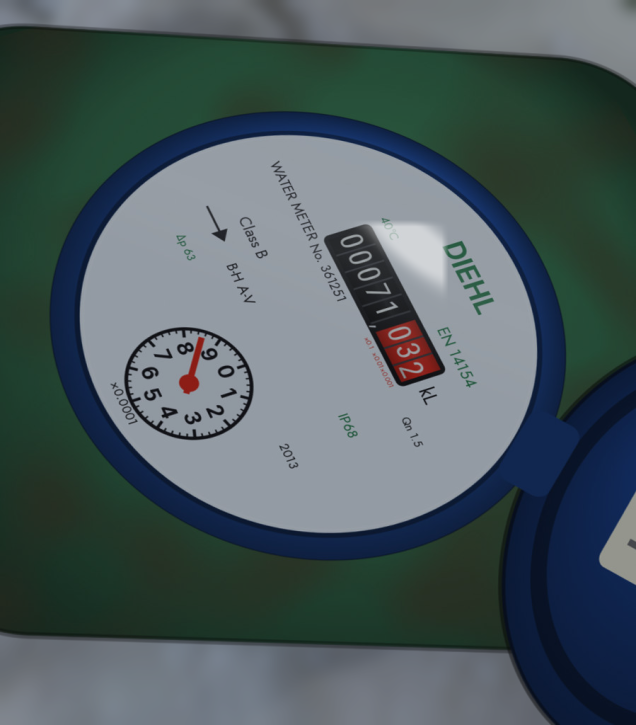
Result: **71.0318** kL
